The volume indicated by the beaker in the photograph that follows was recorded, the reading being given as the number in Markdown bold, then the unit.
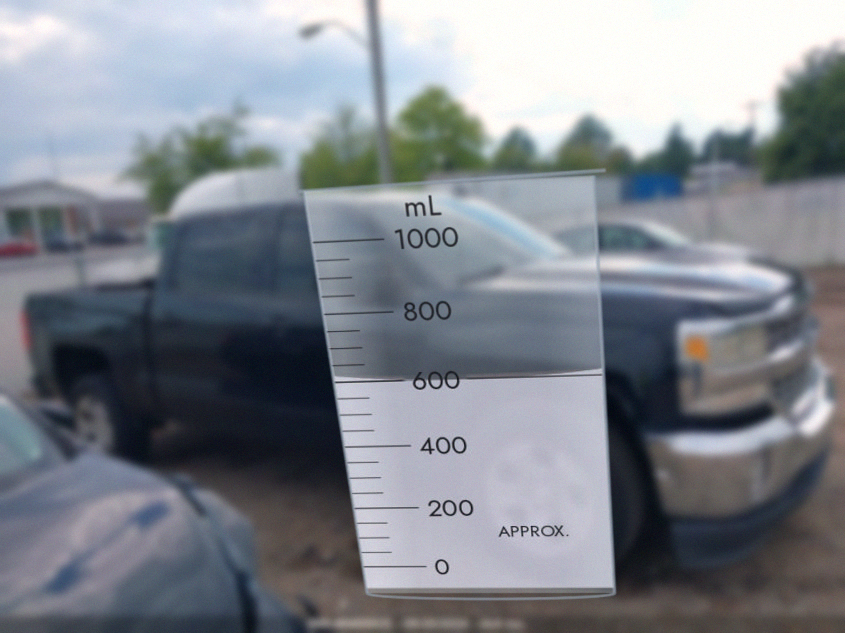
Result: **600** mL
